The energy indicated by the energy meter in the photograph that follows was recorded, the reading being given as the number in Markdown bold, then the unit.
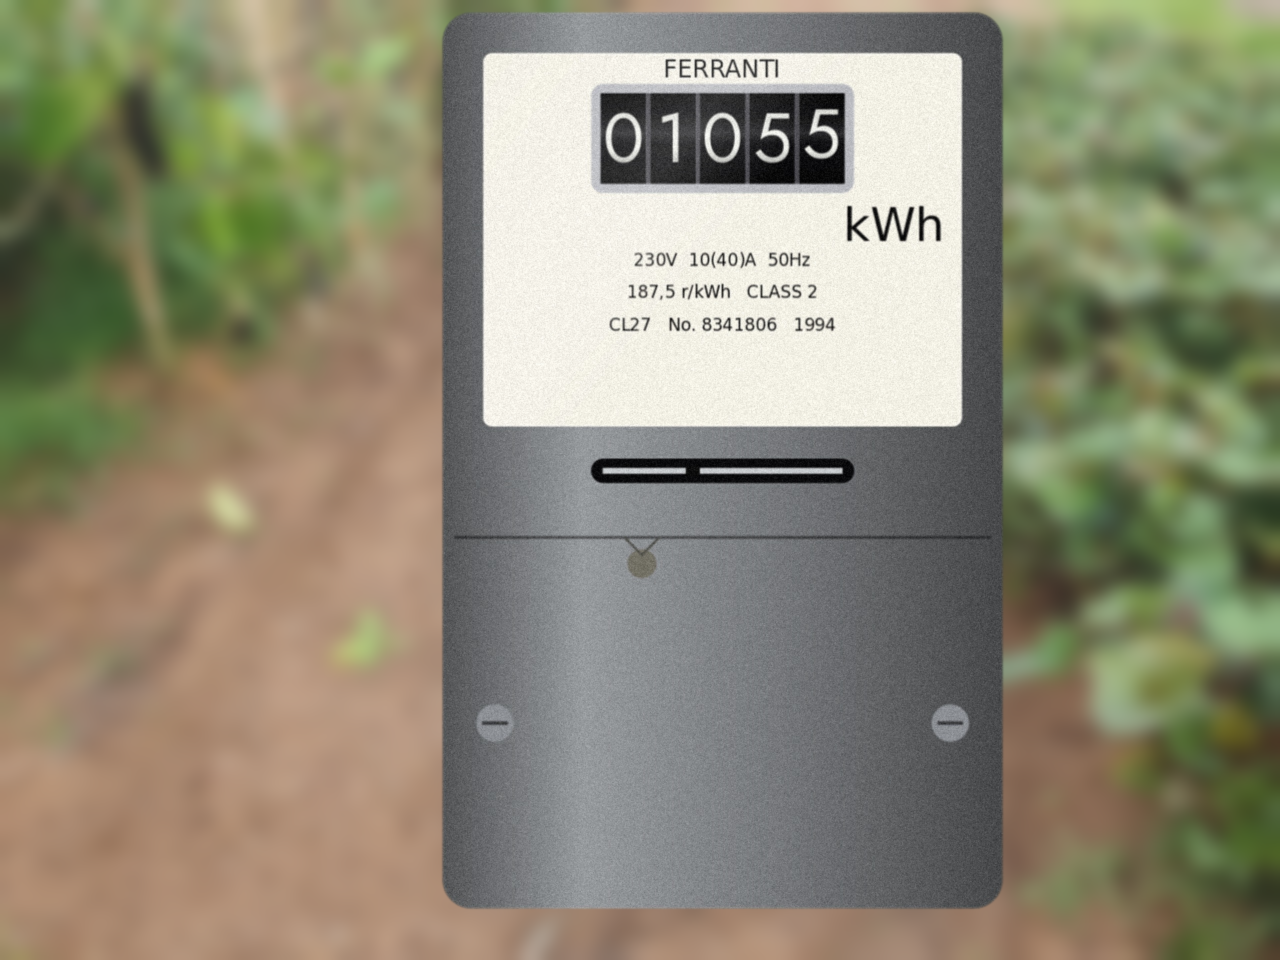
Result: **1055** kWh
